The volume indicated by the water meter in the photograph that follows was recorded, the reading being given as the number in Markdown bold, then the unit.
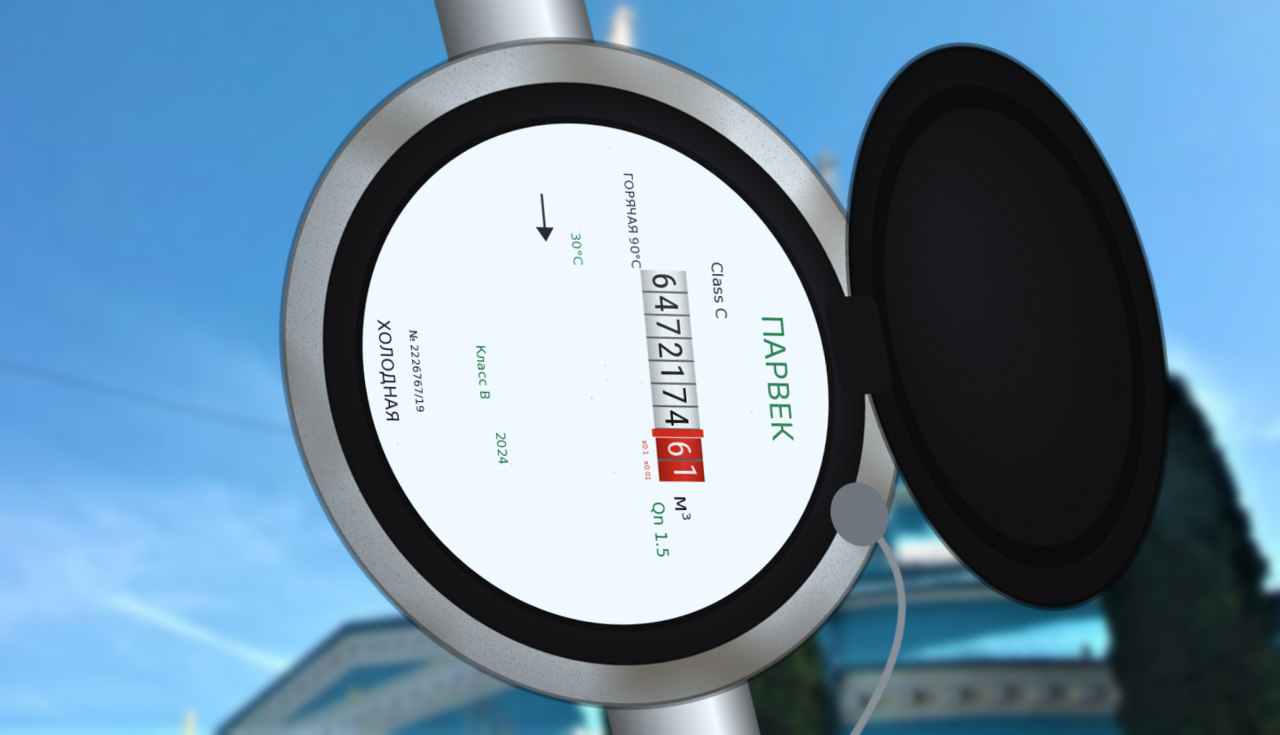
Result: **6472174.61** m³
